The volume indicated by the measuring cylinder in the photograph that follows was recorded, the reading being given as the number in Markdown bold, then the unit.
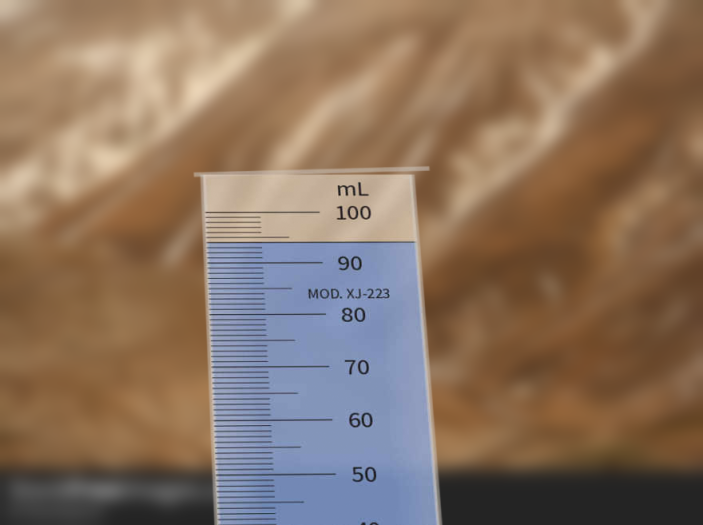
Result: **94** mL
